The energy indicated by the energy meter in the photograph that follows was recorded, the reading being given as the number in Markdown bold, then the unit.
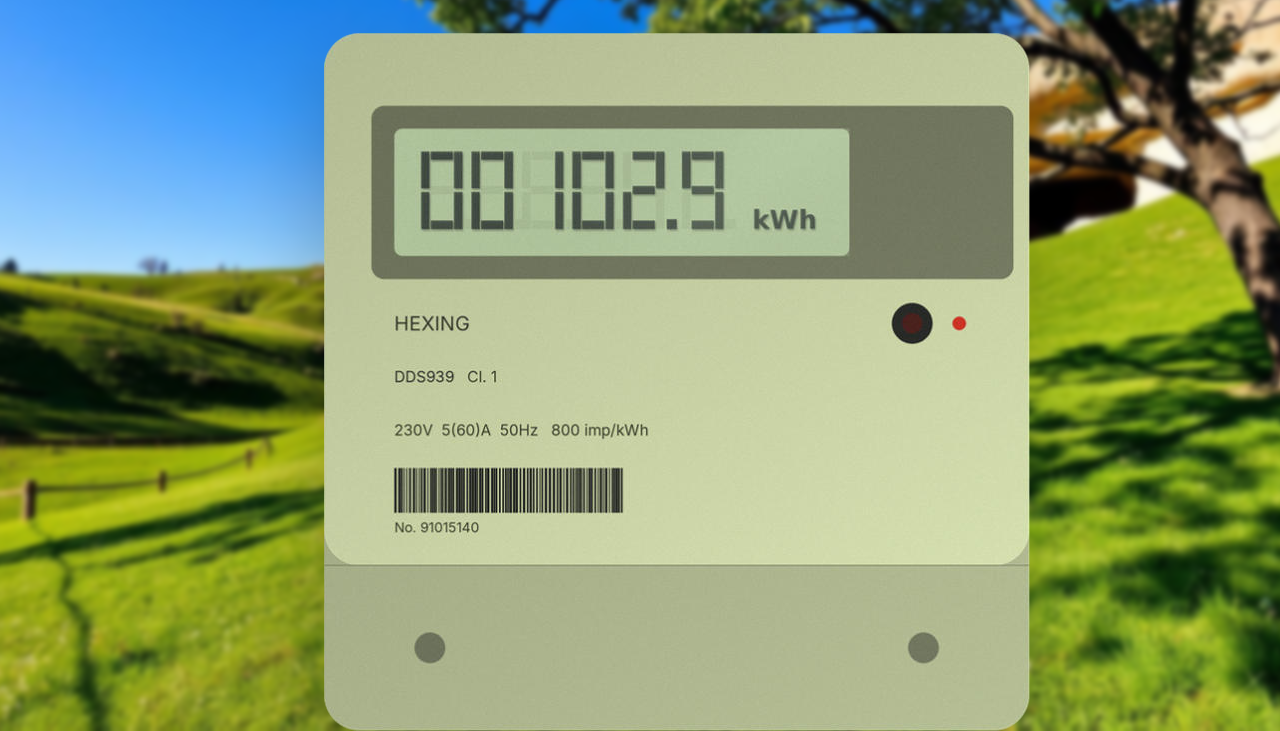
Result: **102.9** kWh
